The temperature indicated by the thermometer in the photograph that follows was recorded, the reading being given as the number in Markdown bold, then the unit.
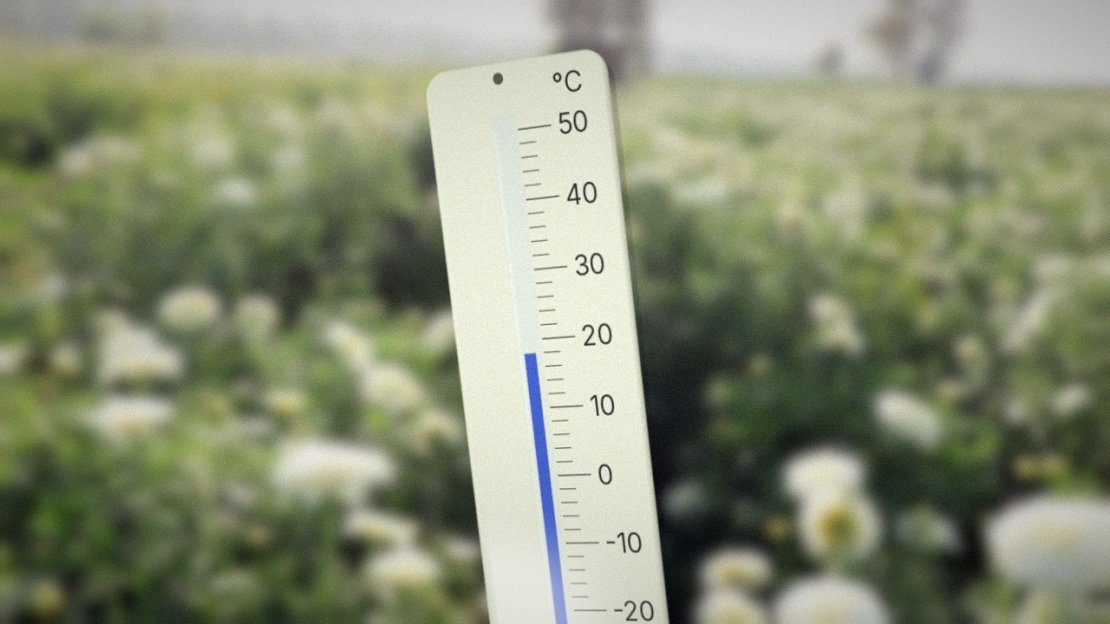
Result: **18** °C
